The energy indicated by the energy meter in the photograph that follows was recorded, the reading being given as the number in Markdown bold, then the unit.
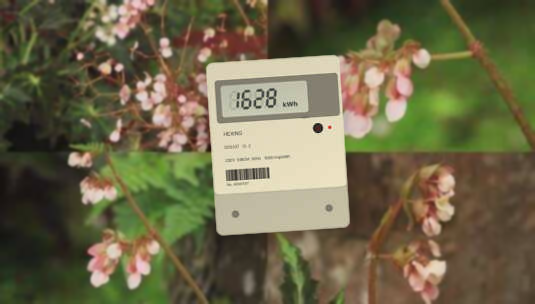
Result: **1628** kWh
